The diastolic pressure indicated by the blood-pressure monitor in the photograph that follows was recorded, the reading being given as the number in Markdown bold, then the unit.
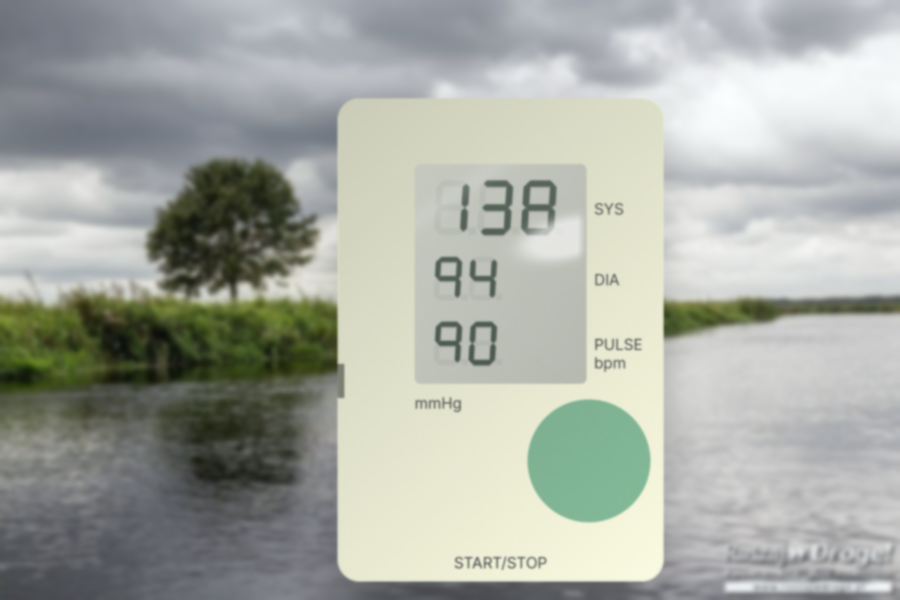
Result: **94** mmHg
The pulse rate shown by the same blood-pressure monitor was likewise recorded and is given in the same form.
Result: **90** bpm
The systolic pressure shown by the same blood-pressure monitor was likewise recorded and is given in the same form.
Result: **138** mmHg
